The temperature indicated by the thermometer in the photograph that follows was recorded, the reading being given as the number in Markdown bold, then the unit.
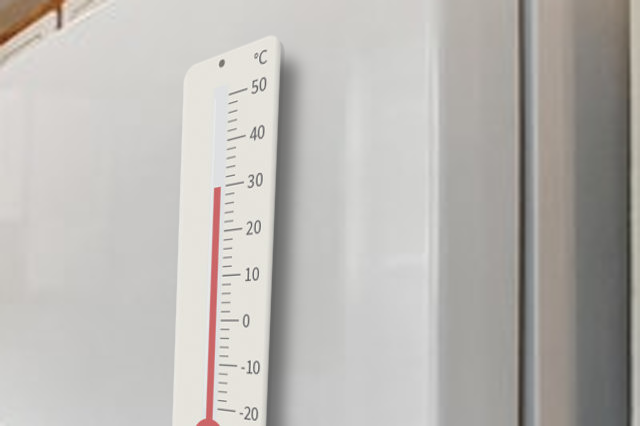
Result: **30** °C
